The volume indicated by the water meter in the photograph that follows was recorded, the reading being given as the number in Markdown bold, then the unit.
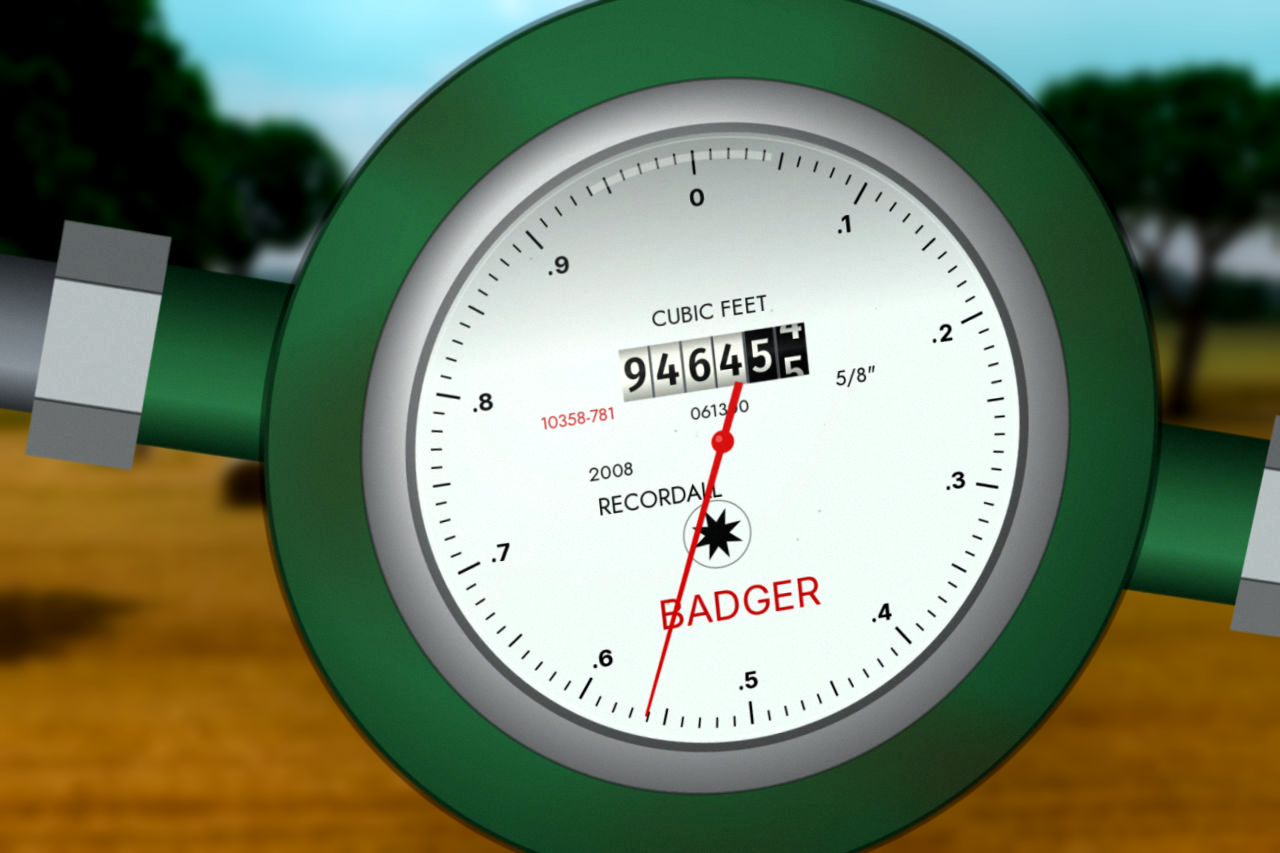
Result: **946454.56** ft³
